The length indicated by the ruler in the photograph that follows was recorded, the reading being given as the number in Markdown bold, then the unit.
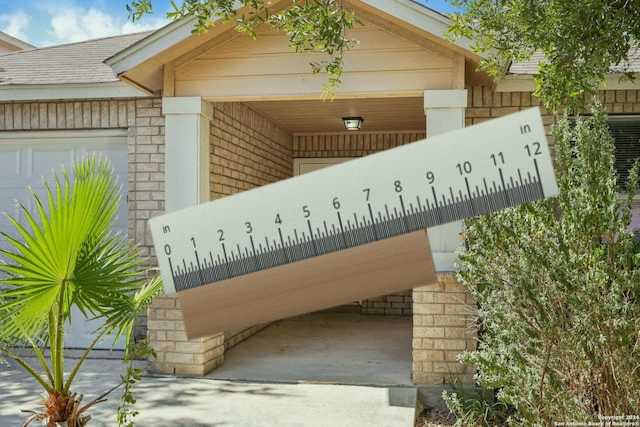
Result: **8.5** in
